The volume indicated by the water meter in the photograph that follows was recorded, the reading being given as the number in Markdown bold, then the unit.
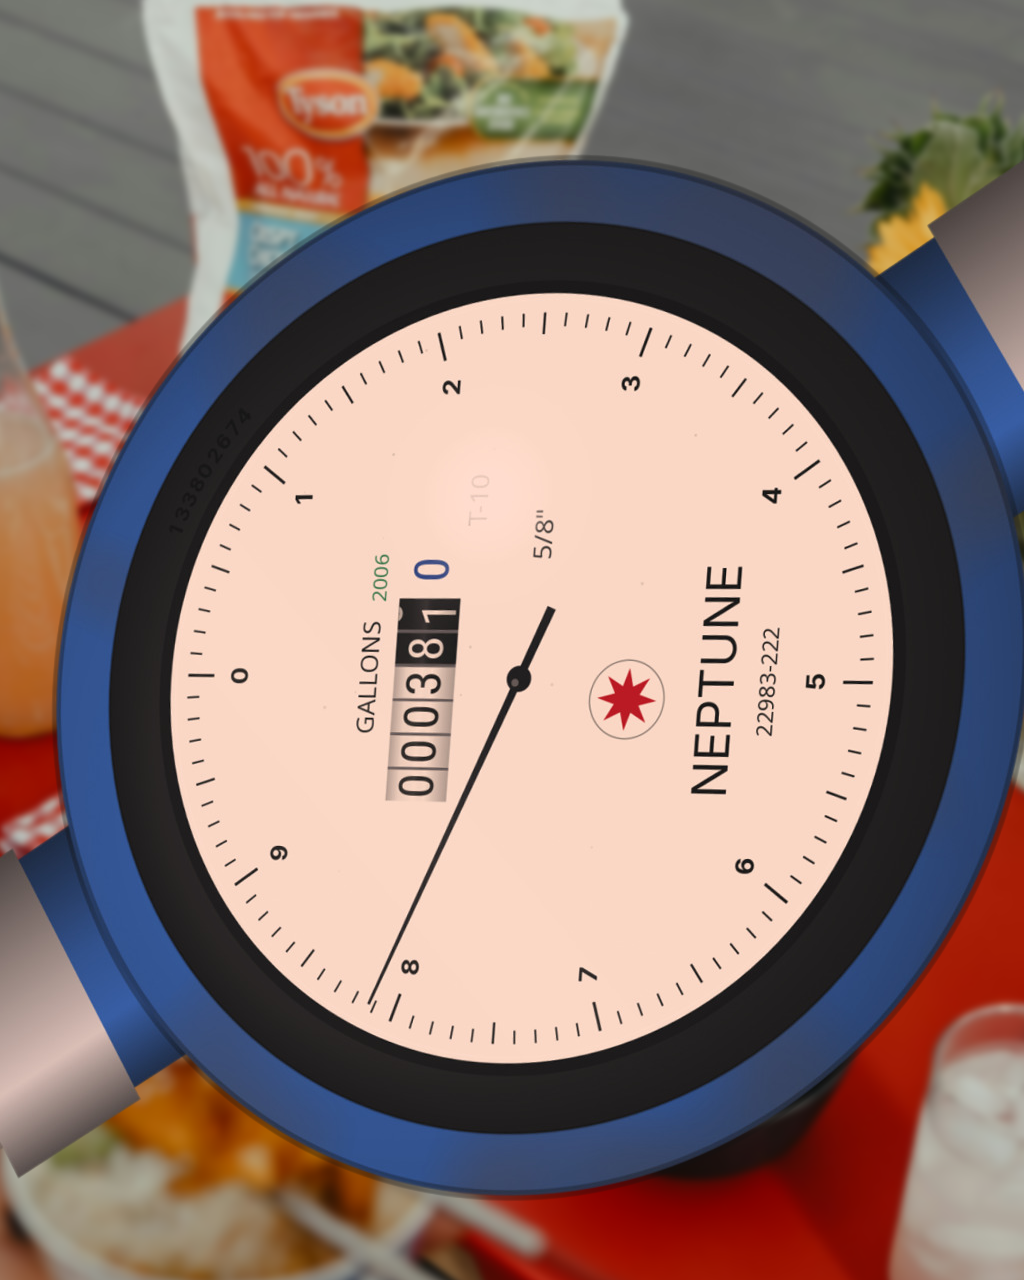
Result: **3808.1** gal
